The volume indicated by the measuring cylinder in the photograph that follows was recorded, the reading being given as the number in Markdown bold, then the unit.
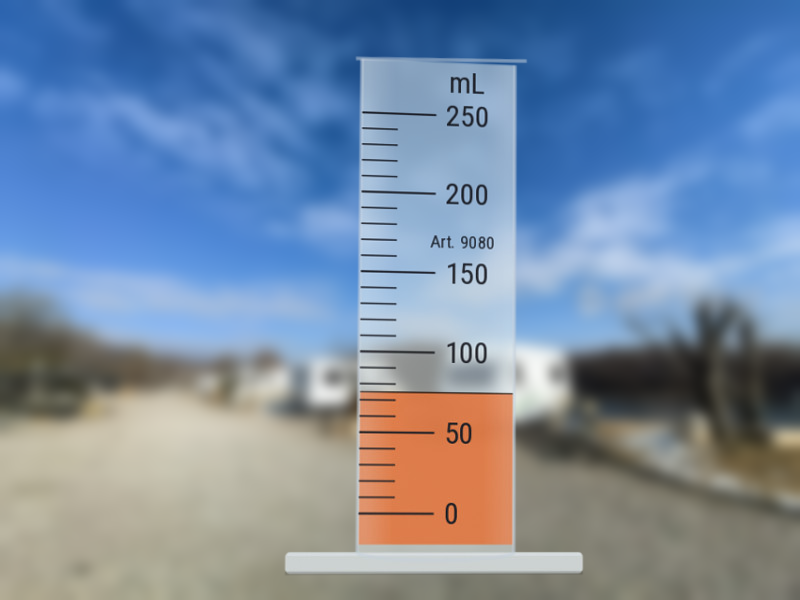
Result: **75** mL
